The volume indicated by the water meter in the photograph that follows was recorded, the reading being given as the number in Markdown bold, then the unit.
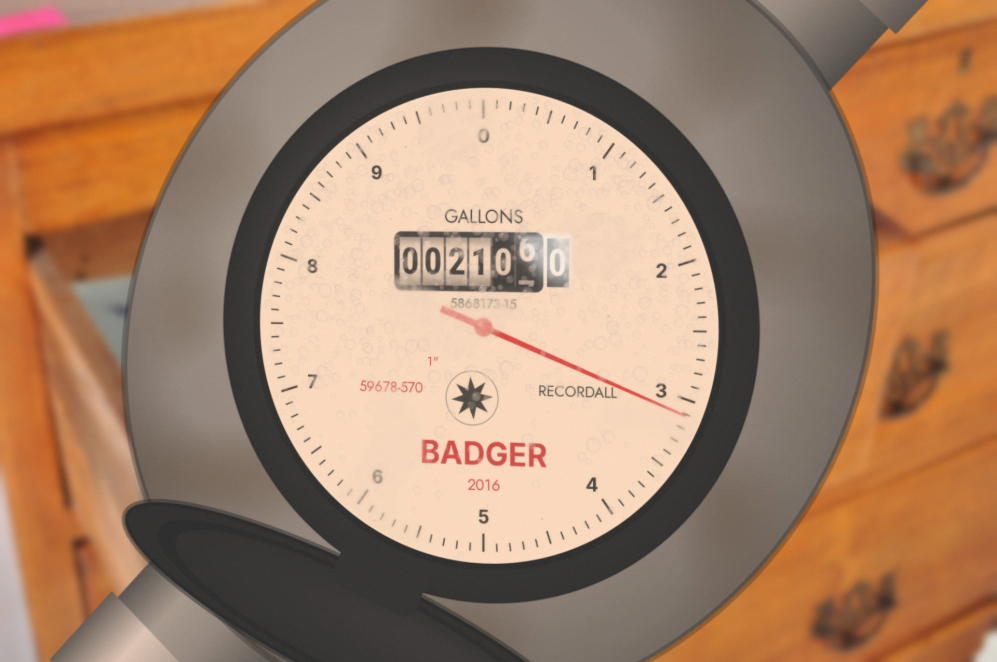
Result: **21063.1** gal
